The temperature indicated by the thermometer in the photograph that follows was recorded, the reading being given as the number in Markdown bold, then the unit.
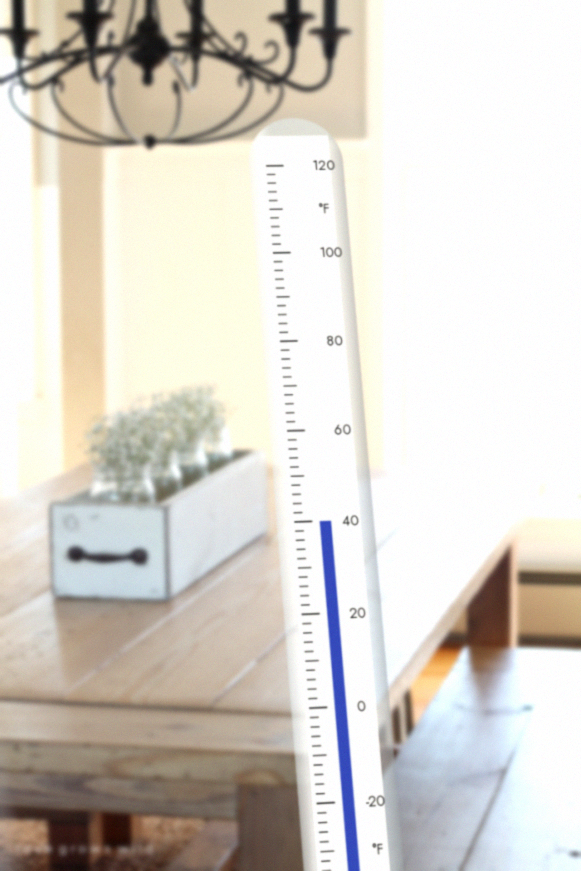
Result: **40** °F
